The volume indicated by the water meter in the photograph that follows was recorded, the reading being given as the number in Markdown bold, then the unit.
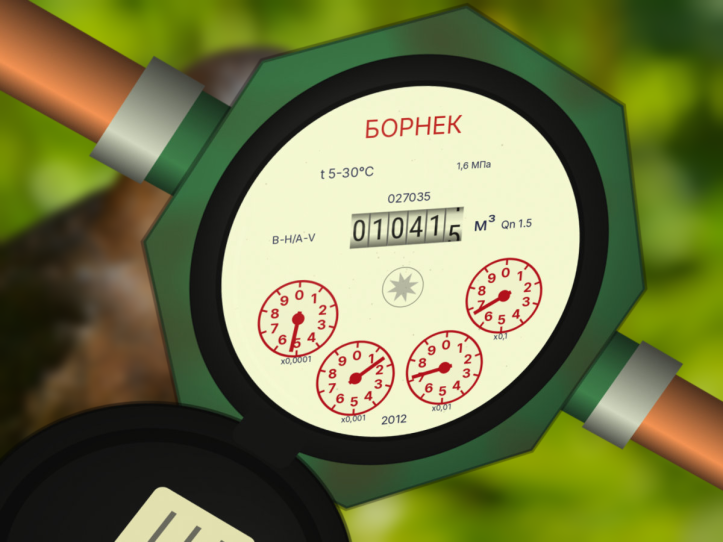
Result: **10414.6715** m³
